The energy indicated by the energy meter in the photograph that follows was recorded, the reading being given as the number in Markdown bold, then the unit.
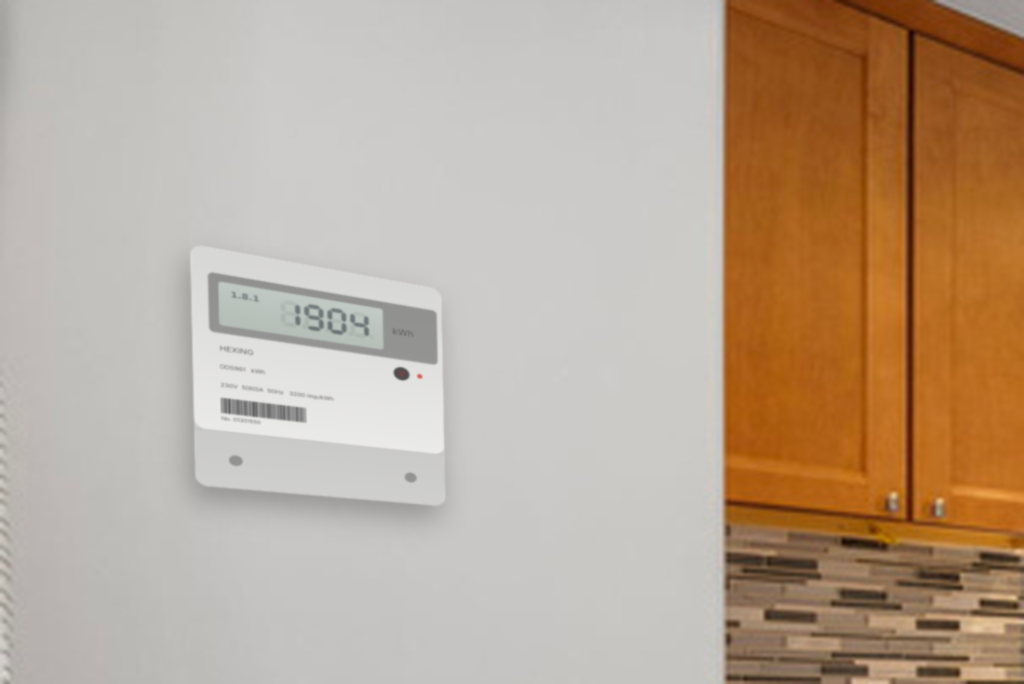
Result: **1904** kWh
